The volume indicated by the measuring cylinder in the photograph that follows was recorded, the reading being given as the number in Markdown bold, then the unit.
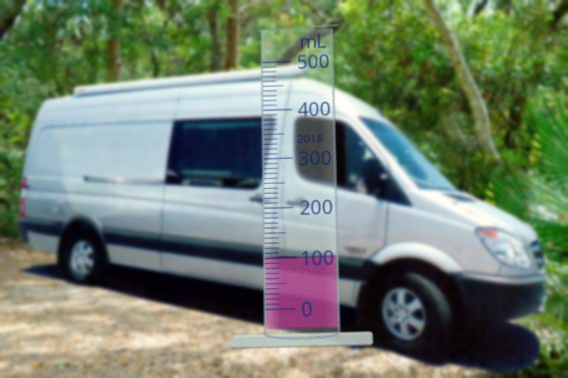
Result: **100** mL
